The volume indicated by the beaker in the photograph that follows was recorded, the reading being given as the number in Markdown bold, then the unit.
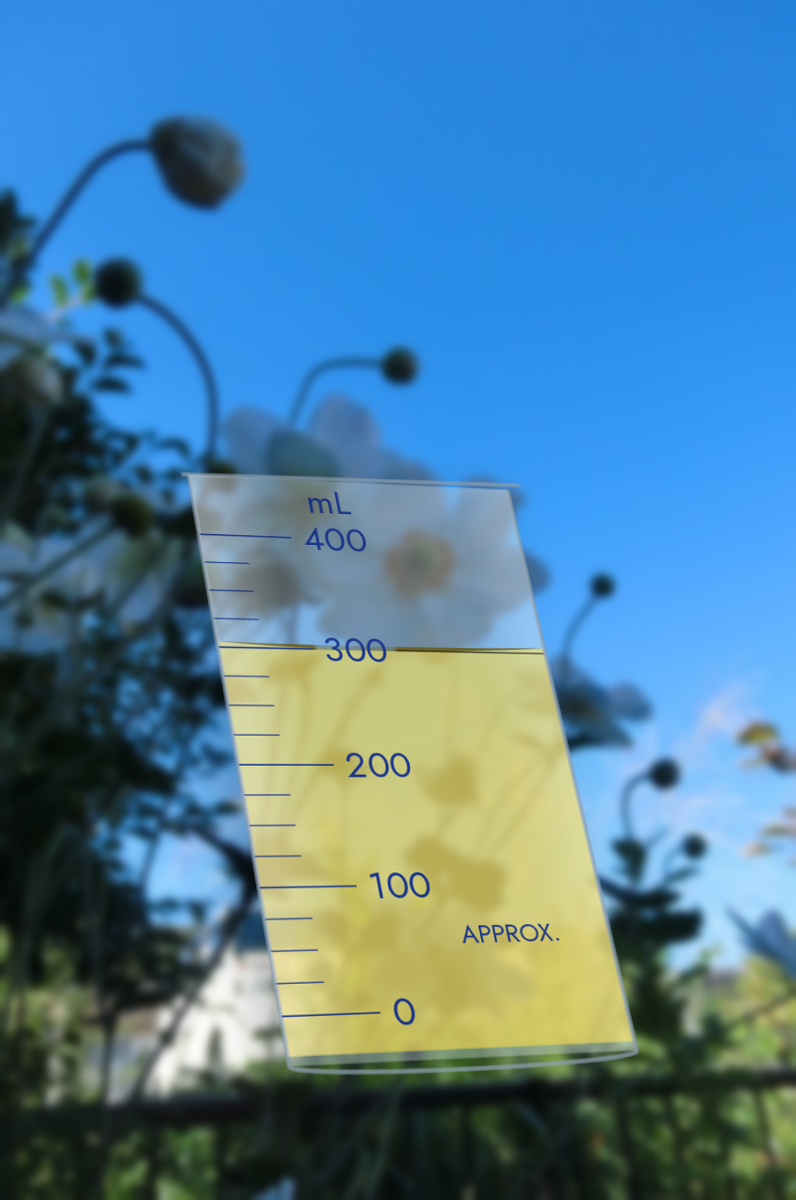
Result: **300** mL
